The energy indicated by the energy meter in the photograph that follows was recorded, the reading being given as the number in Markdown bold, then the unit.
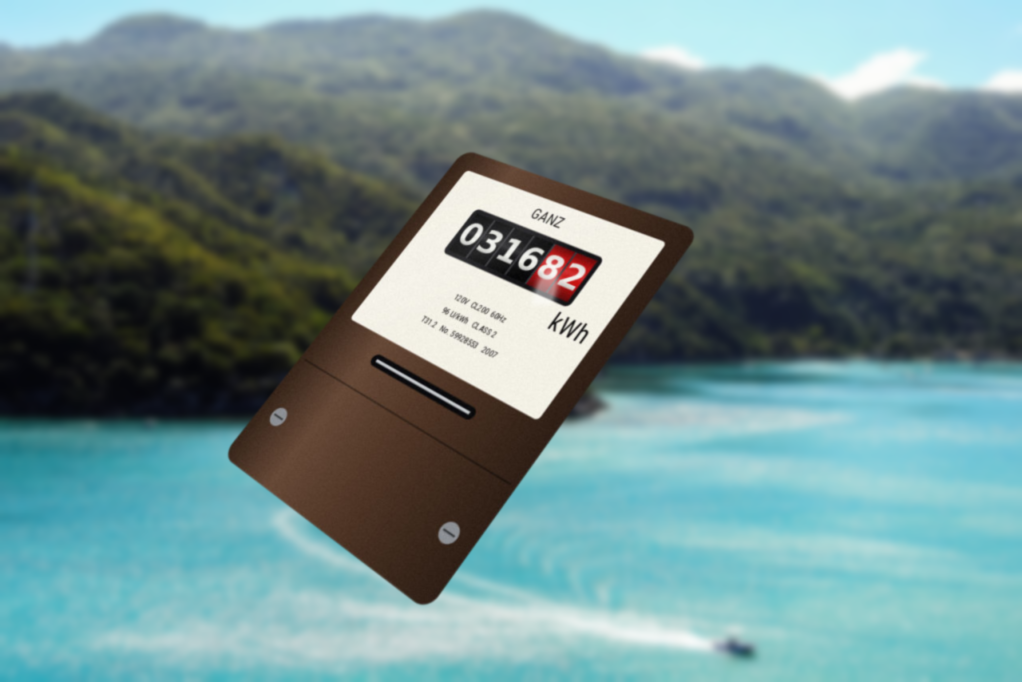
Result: **316.82** kWh
